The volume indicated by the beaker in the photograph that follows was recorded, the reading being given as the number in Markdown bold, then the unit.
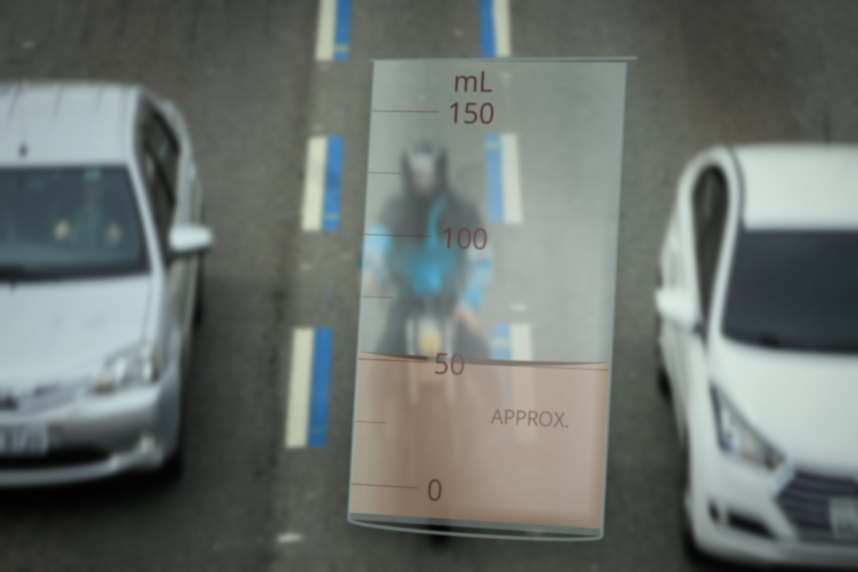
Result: **50** mL
